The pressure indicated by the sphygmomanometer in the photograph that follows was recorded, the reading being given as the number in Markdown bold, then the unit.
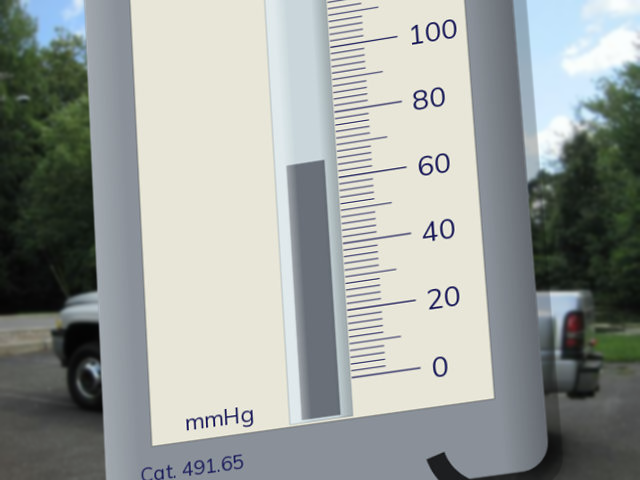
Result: **66** mmHg
